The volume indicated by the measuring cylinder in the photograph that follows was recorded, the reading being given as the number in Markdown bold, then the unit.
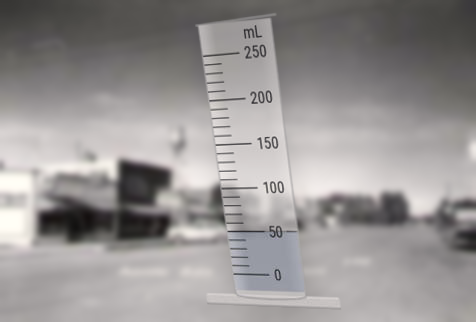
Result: **50** mL
